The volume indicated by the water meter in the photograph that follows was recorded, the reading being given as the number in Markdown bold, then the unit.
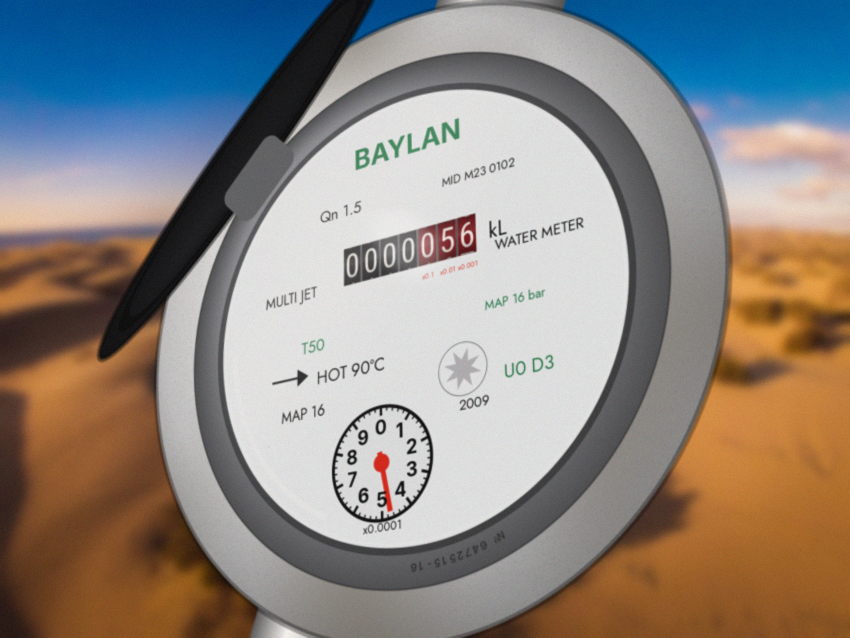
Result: **0.0564** kL
